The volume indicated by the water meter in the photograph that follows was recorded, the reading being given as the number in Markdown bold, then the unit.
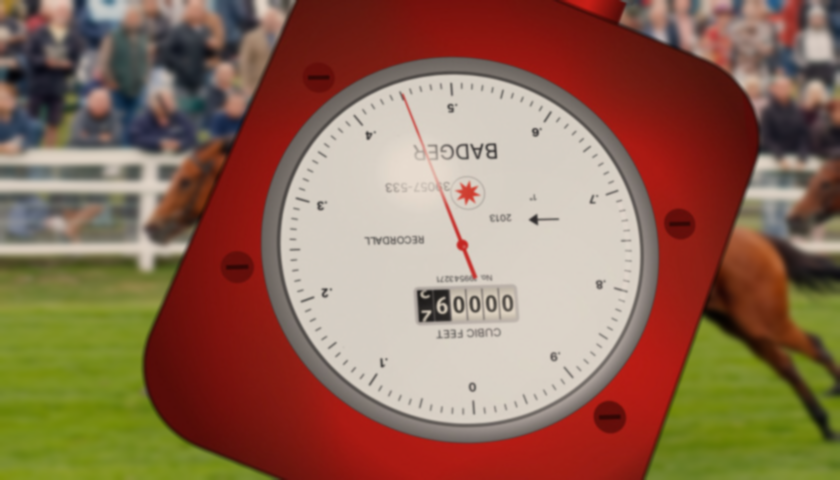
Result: **92.45** ft³
